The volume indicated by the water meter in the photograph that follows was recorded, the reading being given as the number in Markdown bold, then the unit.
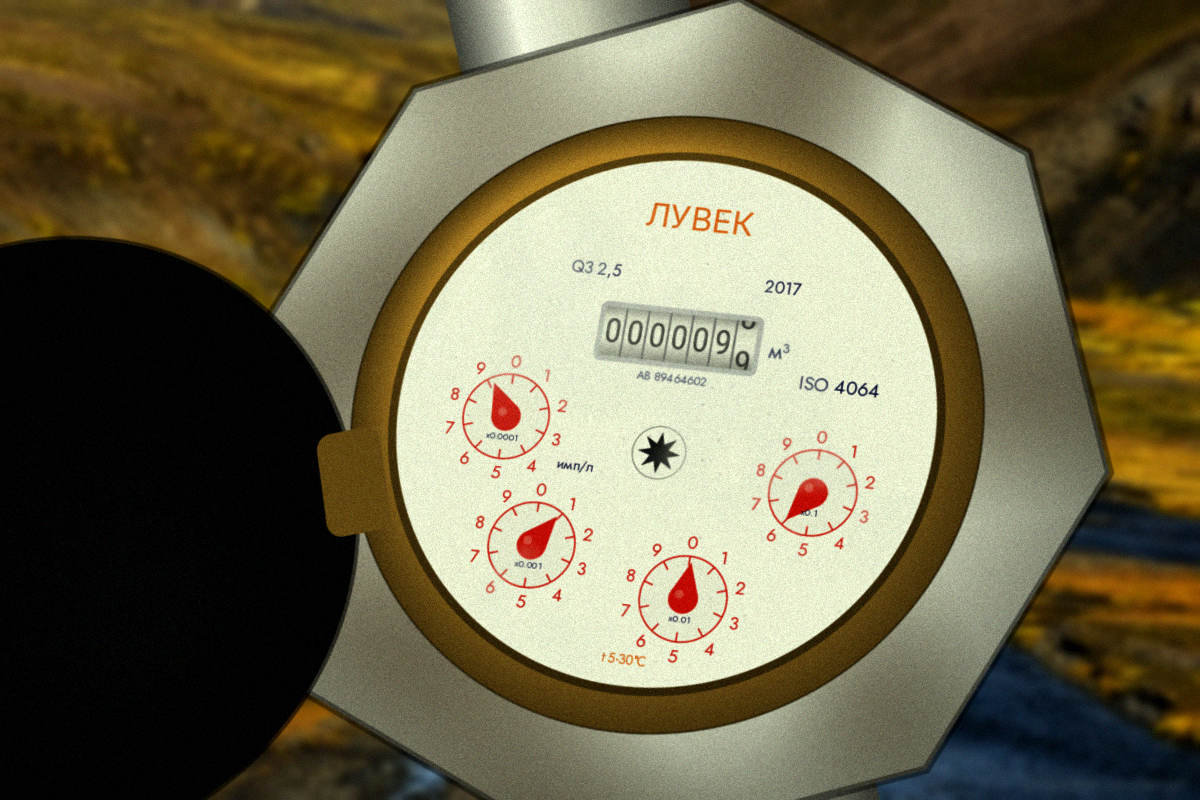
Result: **98.6009** m³
